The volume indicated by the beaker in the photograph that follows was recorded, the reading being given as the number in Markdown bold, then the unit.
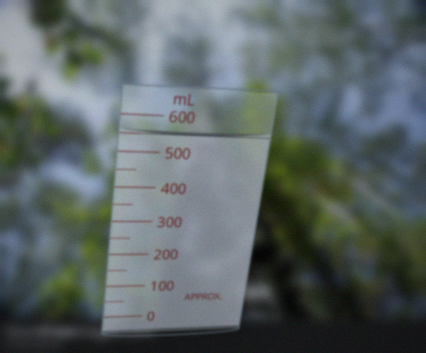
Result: **550** mL
